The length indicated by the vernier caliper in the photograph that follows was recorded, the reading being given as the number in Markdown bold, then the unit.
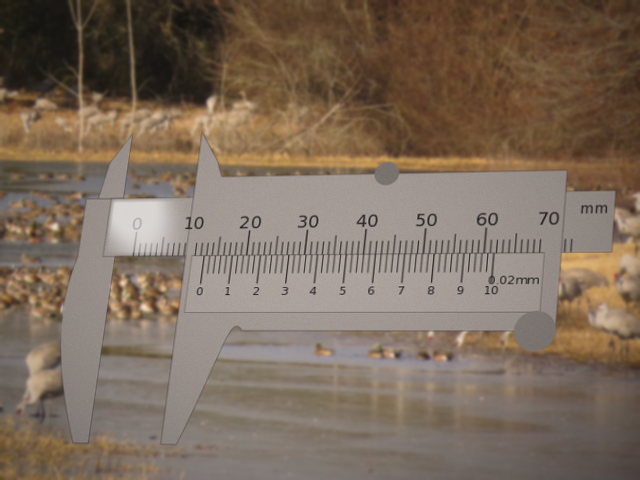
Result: **12.6** mm
